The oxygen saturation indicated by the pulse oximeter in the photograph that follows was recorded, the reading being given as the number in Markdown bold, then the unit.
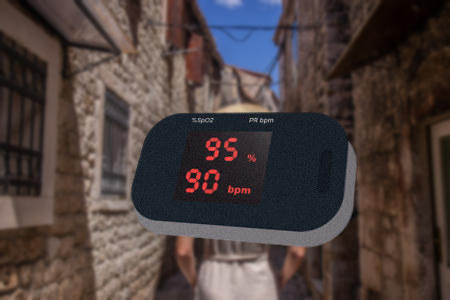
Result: **95** %
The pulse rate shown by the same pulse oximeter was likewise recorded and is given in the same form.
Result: **90** bpm
